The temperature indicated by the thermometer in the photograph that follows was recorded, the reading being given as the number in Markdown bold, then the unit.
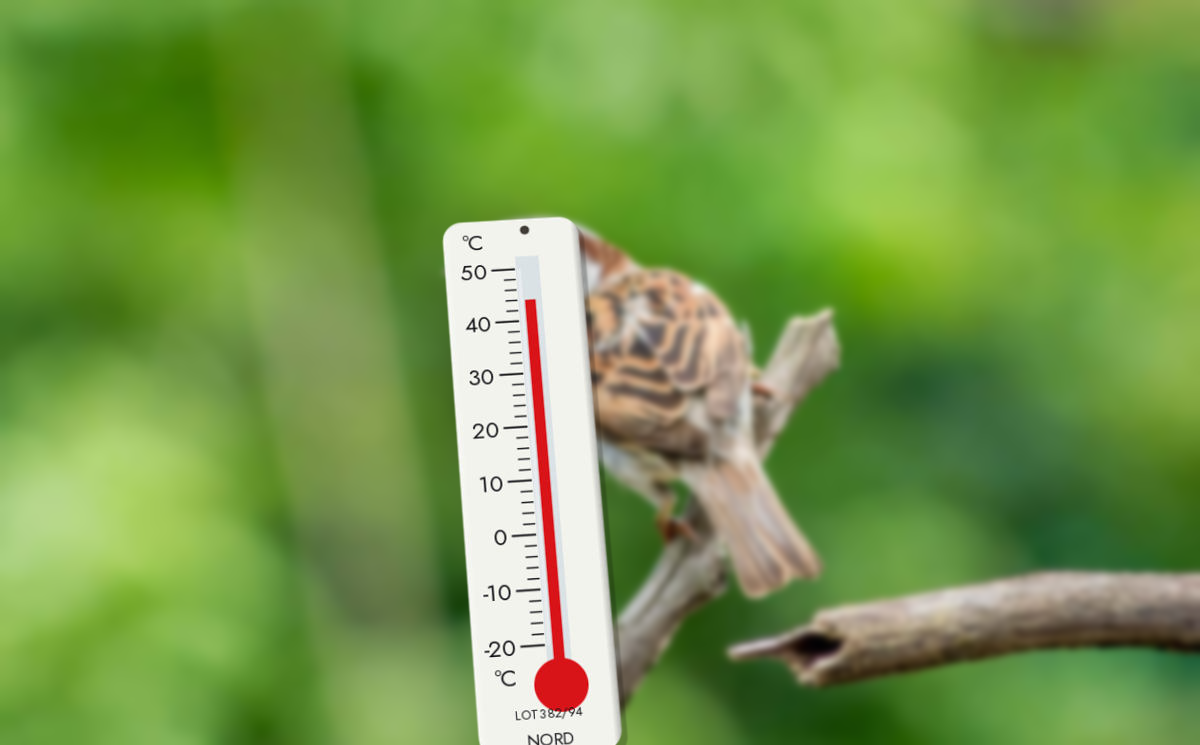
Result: **44** °C
